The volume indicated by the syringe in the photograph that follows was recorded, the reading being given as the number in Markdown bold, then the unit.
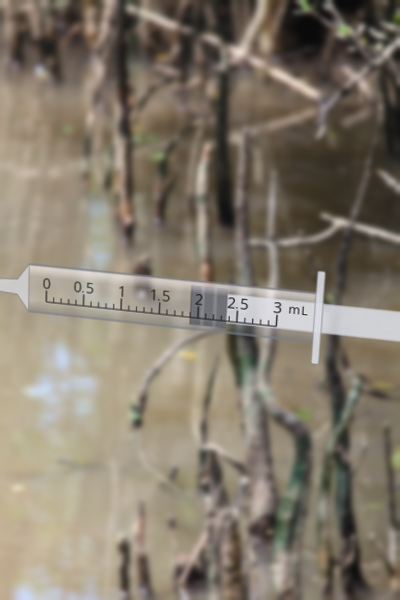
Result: **1.9** mL
